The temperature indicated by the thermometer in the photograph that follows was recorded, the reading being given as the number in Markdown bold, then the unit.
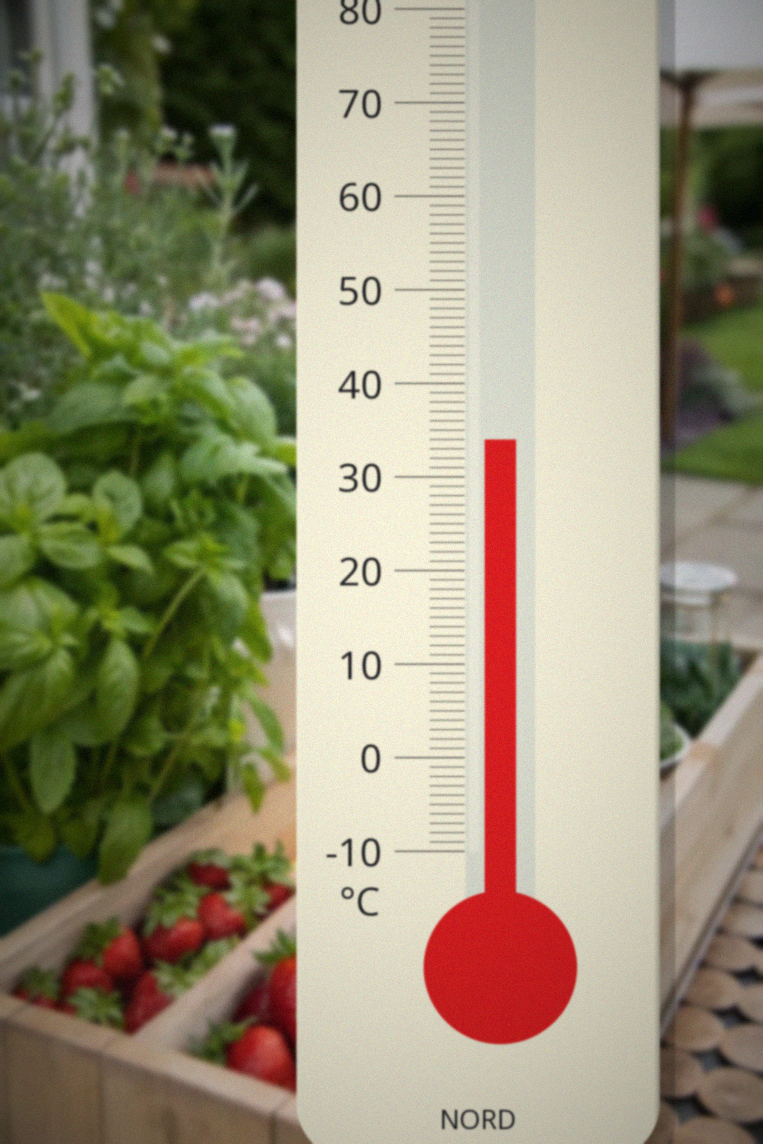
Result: **34** °C
